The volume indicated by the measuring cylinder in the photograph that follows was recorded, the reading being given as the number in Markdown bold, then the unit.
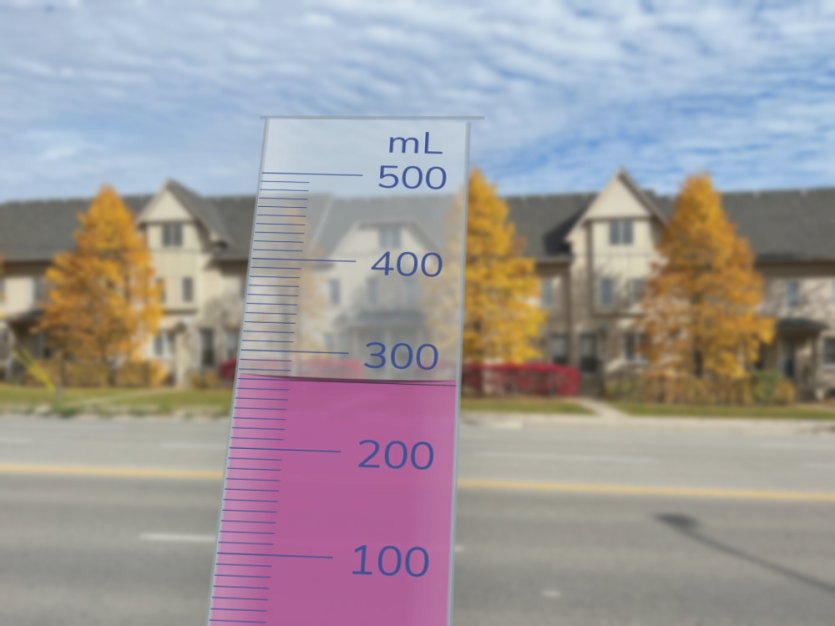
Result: **270** mL
